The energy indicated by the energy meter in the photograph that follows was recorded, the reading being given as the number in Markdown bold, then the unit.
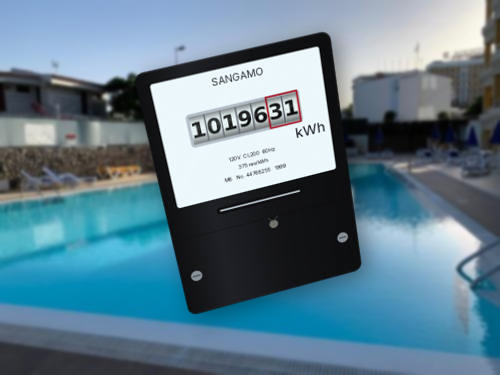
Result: **10196.31** kWh
